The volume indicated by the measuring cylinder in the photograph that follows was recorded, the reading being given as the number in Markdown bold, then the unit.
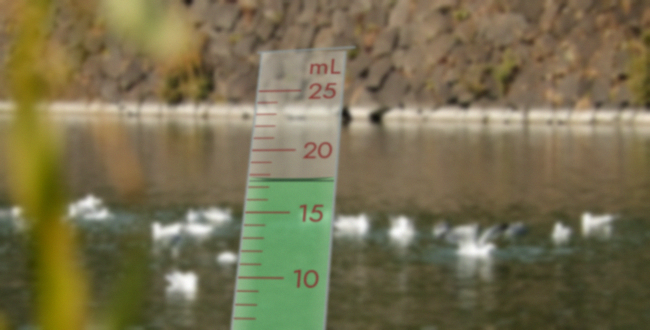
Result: **17.5** mL
